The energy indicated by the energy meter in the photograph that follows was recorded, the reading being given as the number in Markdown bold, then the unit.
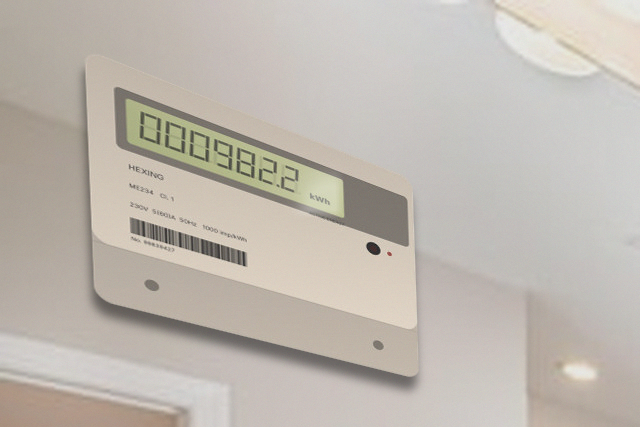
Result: **982.2** kWh
